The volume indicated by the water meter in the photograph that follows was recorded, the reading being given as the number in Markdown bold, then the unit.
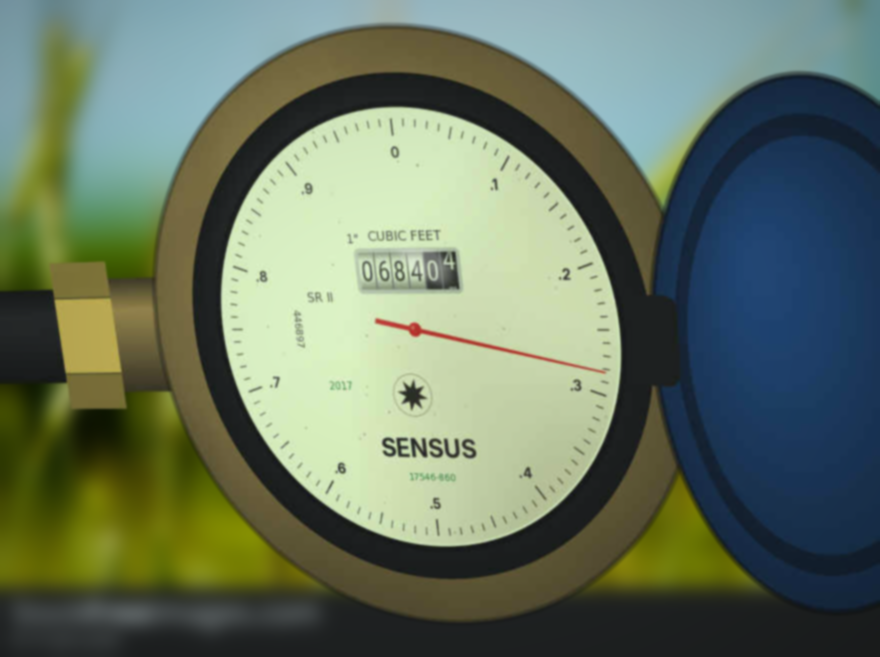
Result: **68404.28** ft³
